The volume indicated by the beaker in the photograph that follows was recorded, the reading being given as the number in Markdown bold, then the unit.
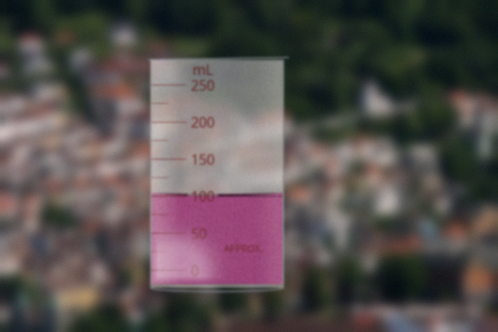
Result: **100** mL
